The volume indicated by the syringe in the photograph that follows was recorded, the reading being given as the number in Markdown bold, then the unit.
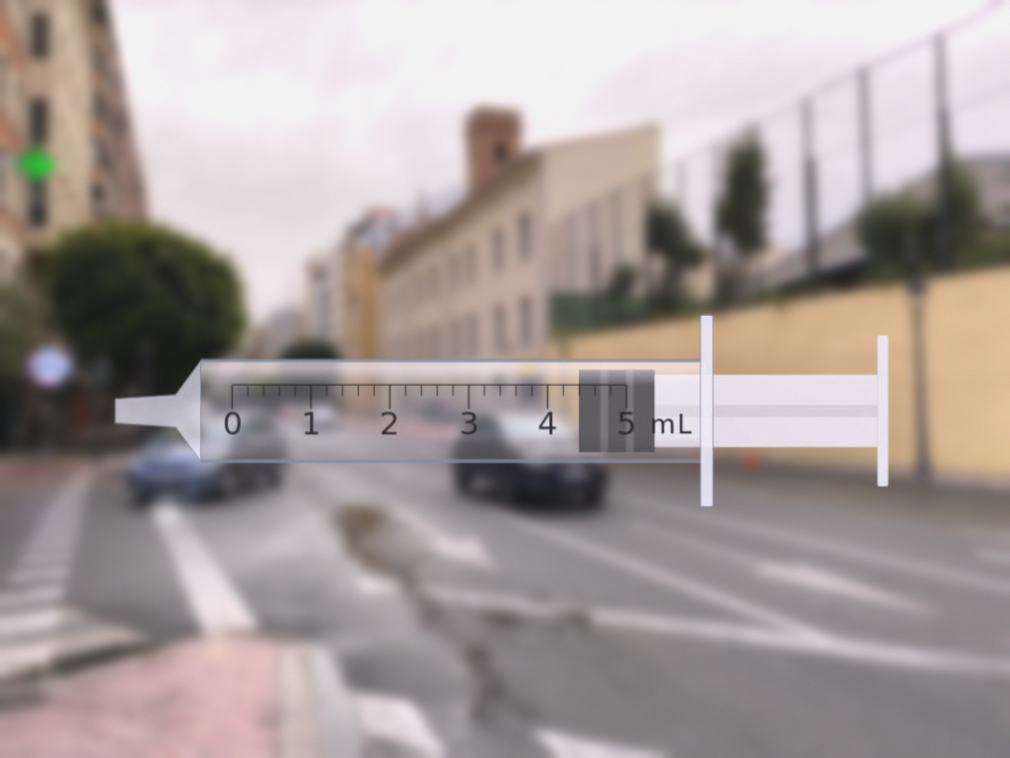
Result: **4.4** mL
